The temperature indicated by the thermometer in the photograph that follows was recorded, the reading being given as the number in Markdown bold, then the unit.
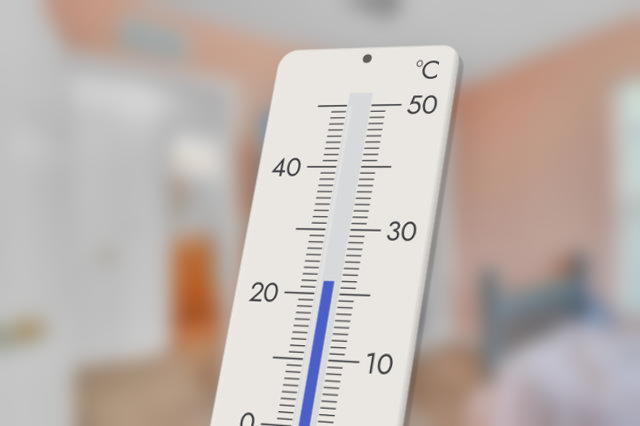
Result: **22** °C
